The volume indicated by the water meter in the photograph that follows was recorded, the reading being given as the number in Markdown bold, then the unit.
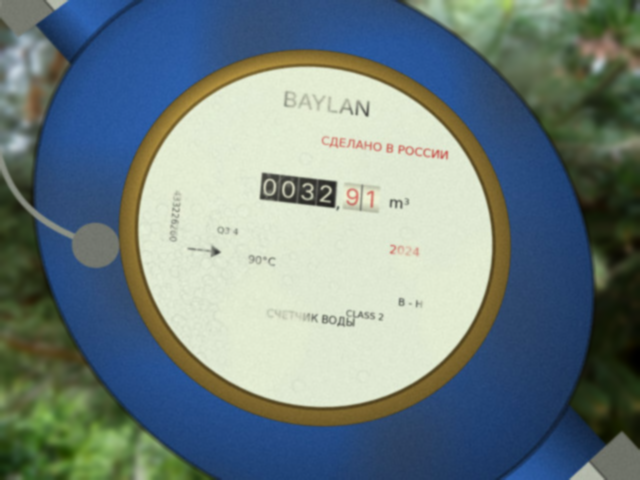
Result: **32.91** m³
